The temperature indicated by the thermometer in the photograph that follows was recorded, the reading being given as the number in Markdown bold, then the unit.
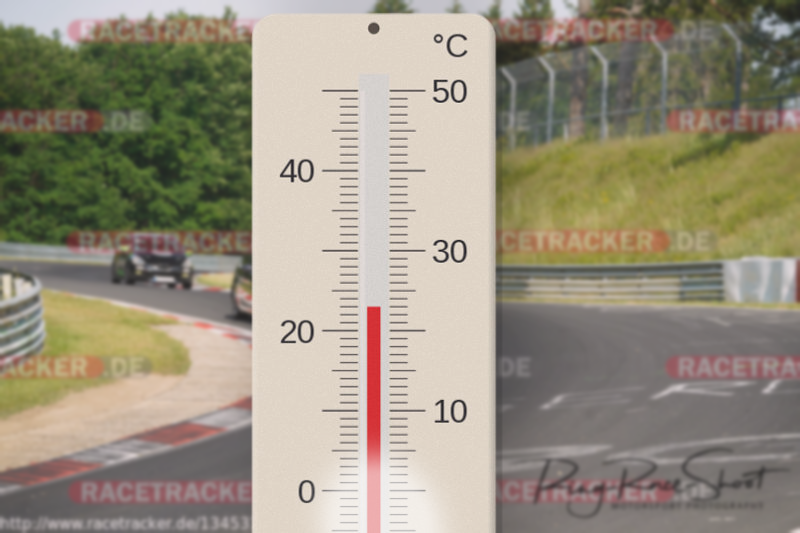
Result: **23** °C
